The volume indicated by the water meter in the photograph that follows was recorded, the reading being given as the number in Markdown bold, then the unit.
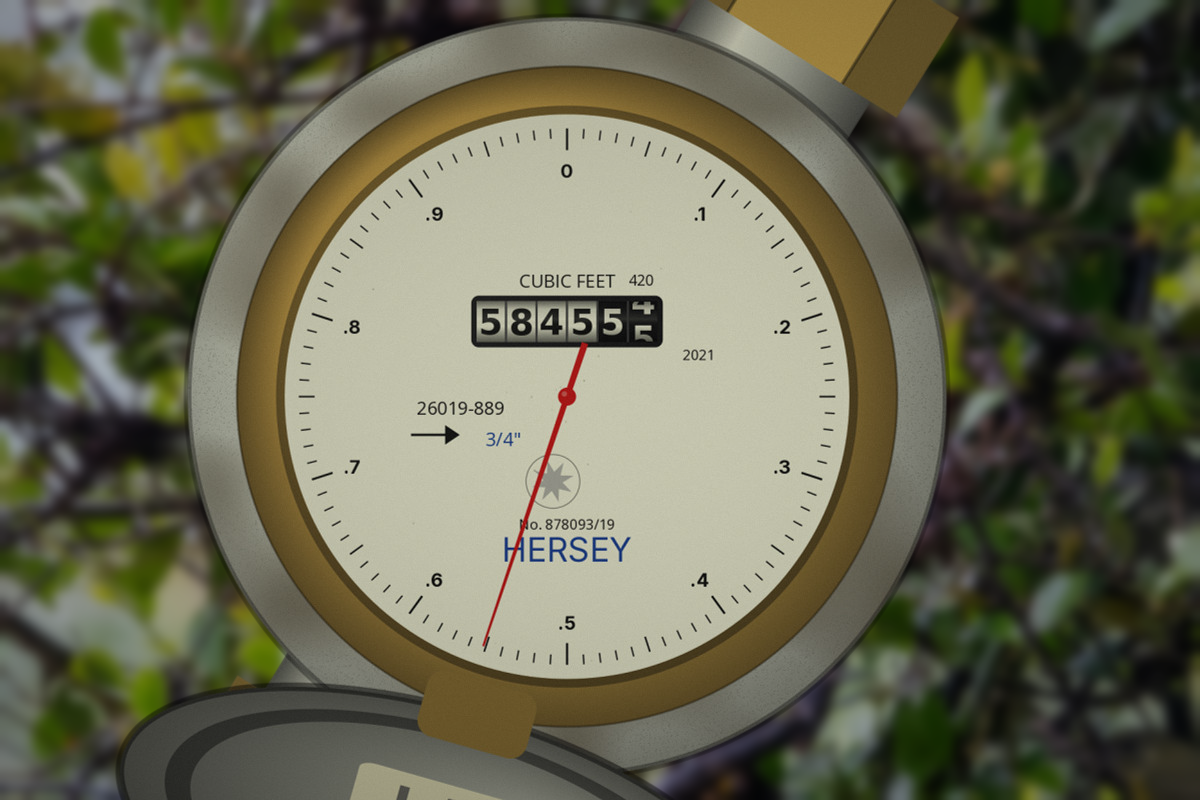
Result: **584554.55** ft³
